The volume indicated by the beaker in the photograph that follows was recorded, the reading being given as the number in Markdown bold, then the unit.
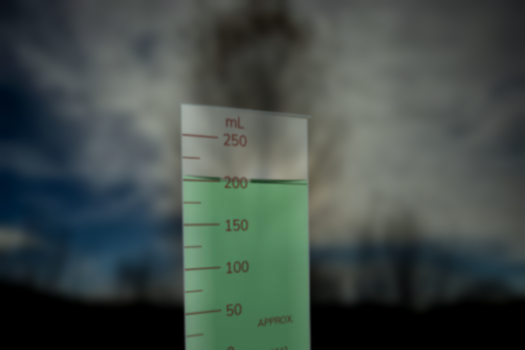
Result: **200** mL
